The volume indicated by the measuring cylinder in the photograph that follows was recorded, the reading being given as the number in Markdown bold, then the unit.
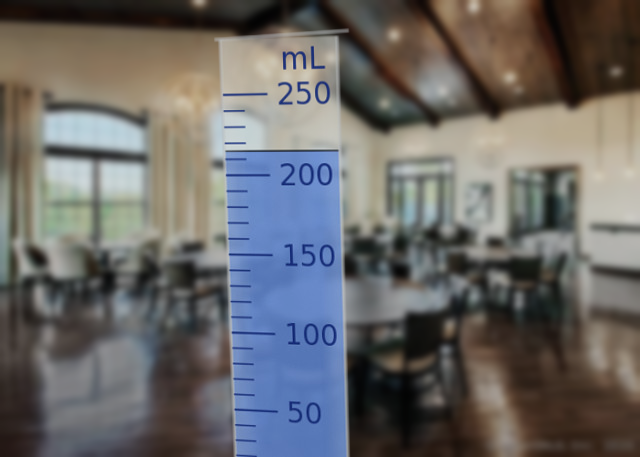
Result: **215** mL
